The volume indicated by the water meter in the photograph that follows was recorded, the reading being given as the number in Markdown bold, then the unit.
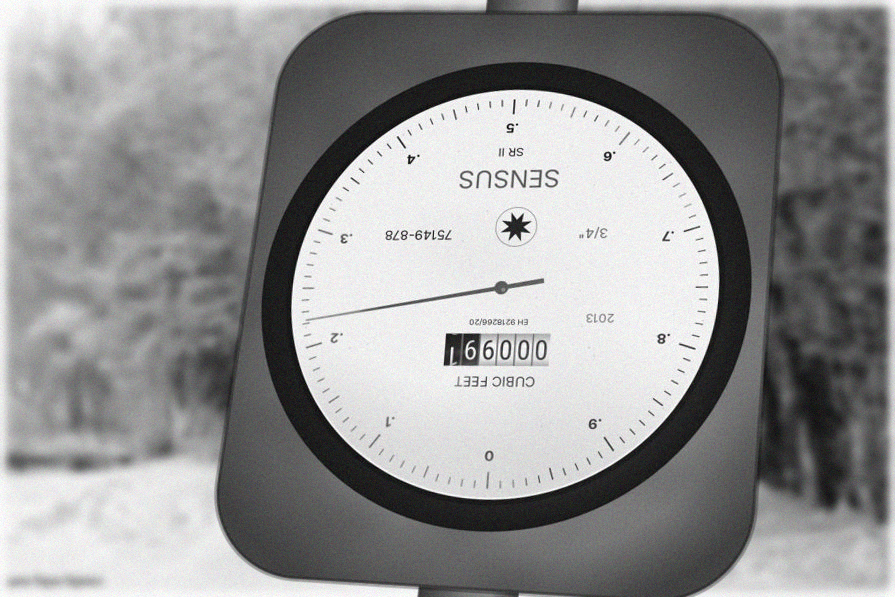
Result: **991.22** ft³
